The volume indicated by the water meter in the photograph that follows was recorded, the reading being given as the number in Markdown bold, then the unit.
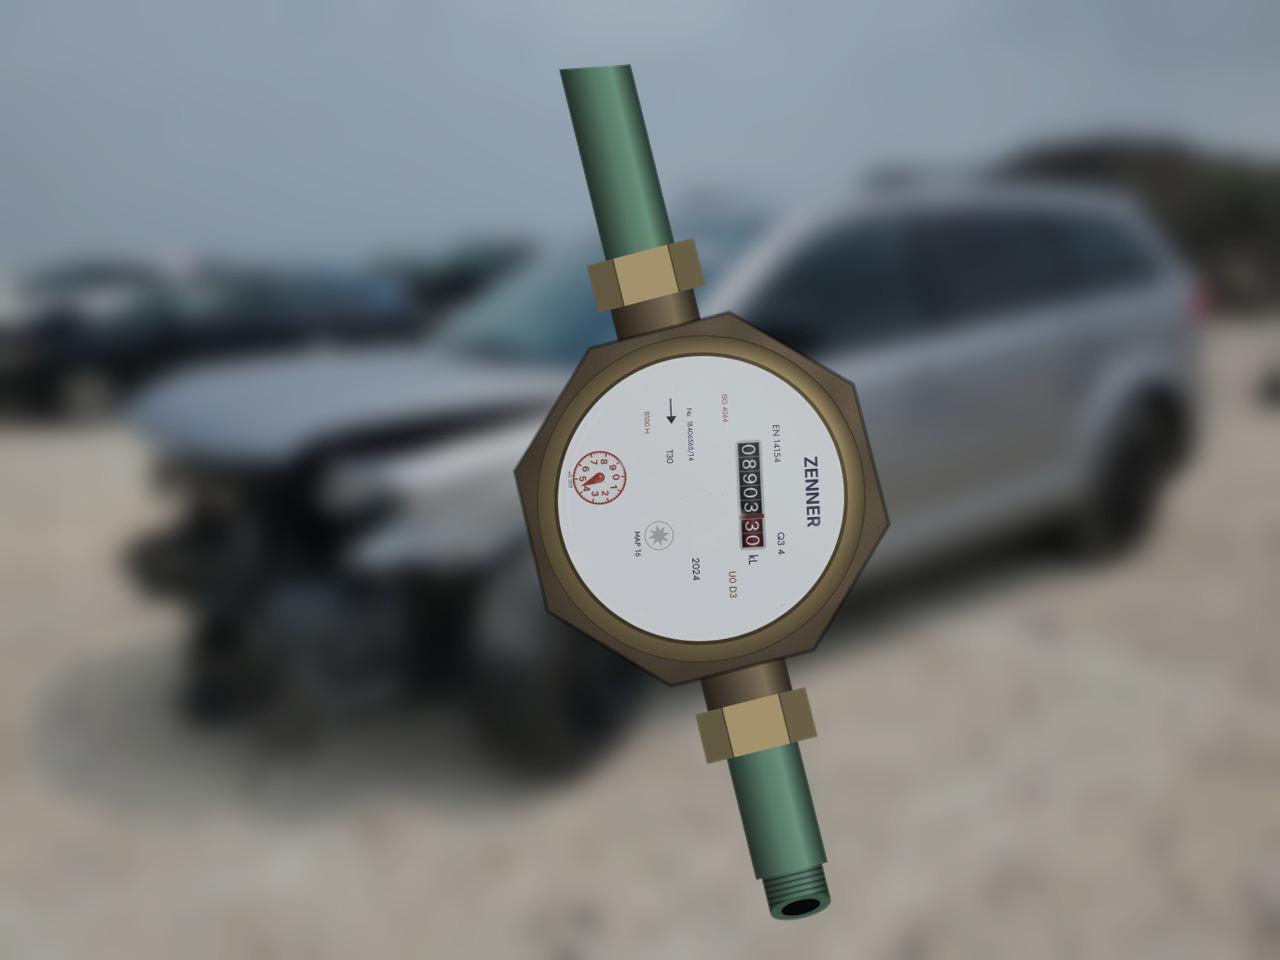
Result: **8903.304** kL
